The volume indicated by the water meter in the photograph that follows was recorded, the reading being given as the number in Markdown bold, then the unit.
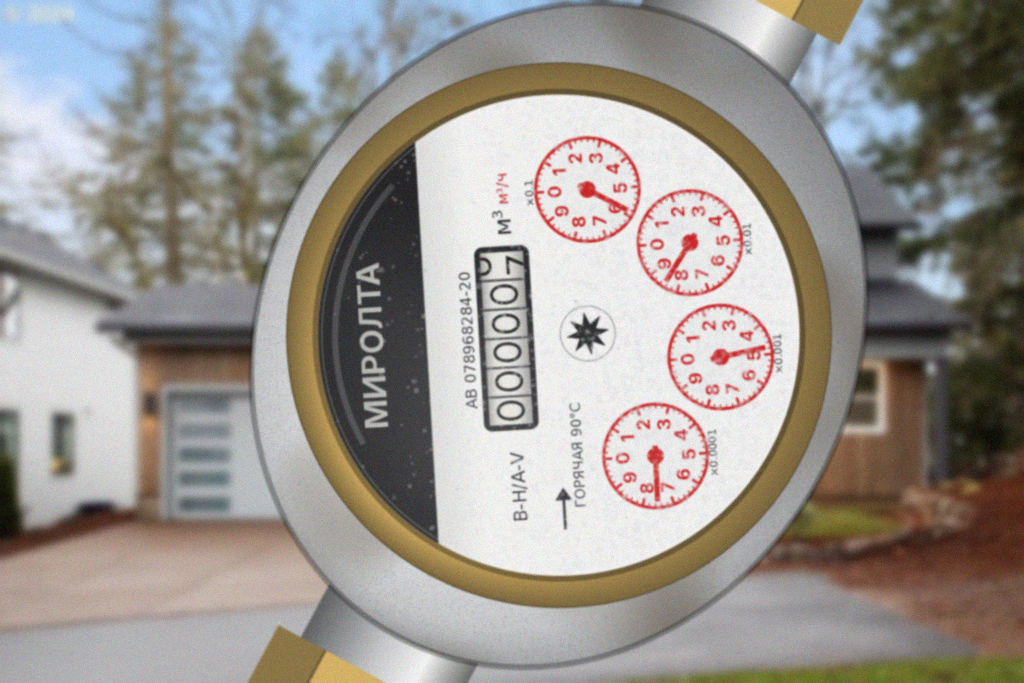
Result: **6.5847** m³
